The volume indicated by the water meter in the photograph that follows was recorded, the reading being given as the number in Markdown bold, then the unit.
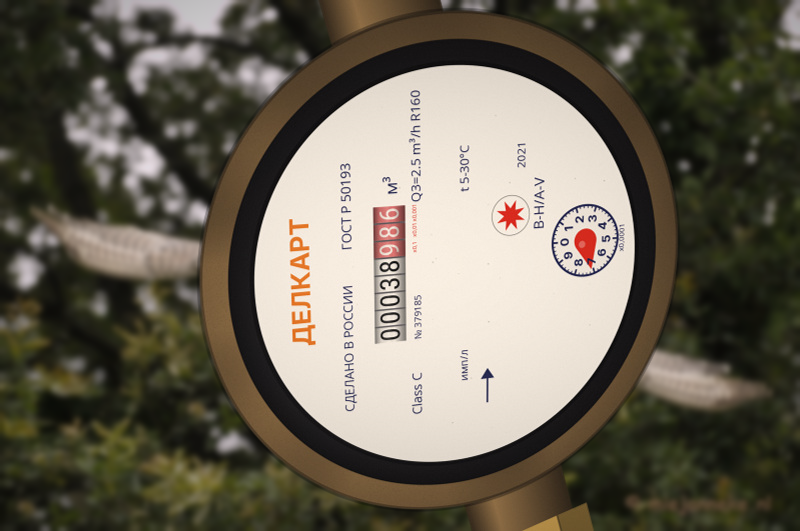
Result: **38.9867** m³
